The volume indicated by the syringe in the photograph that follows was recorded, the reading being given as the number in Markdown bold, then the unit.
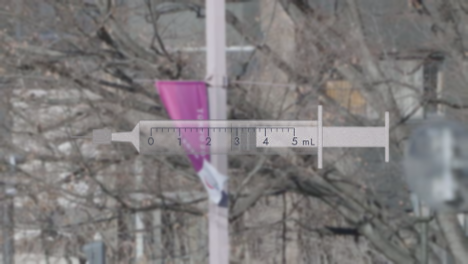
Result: **2.8** mL
